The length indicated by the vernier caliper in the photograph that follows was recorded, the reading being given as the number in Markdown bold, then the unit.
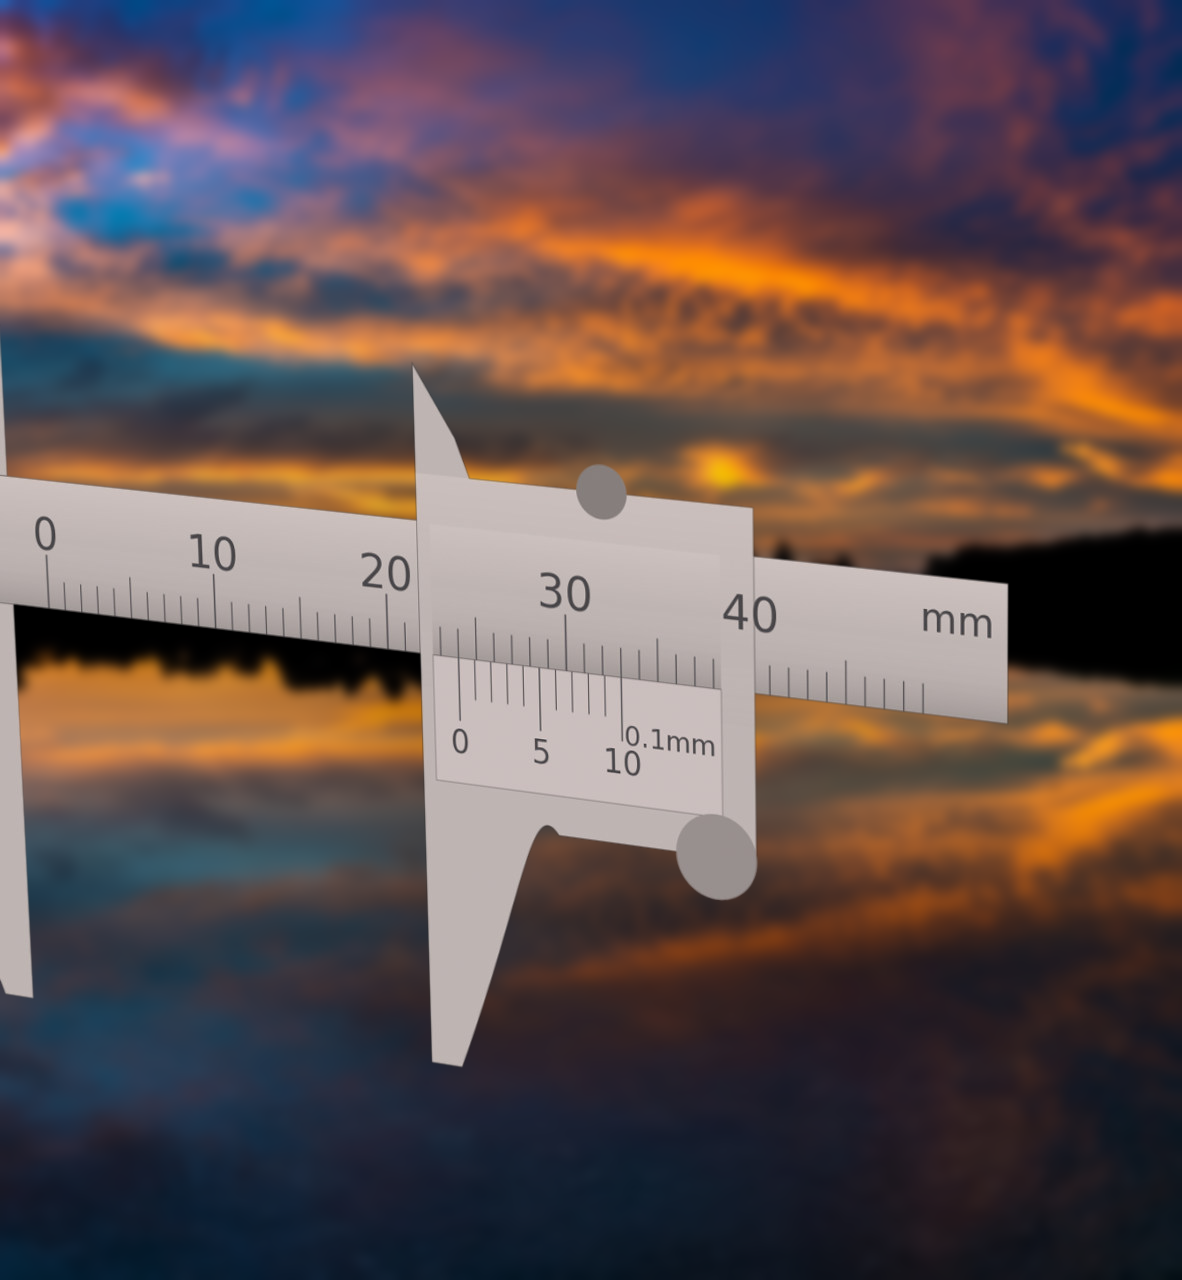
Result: **24.0** mm
